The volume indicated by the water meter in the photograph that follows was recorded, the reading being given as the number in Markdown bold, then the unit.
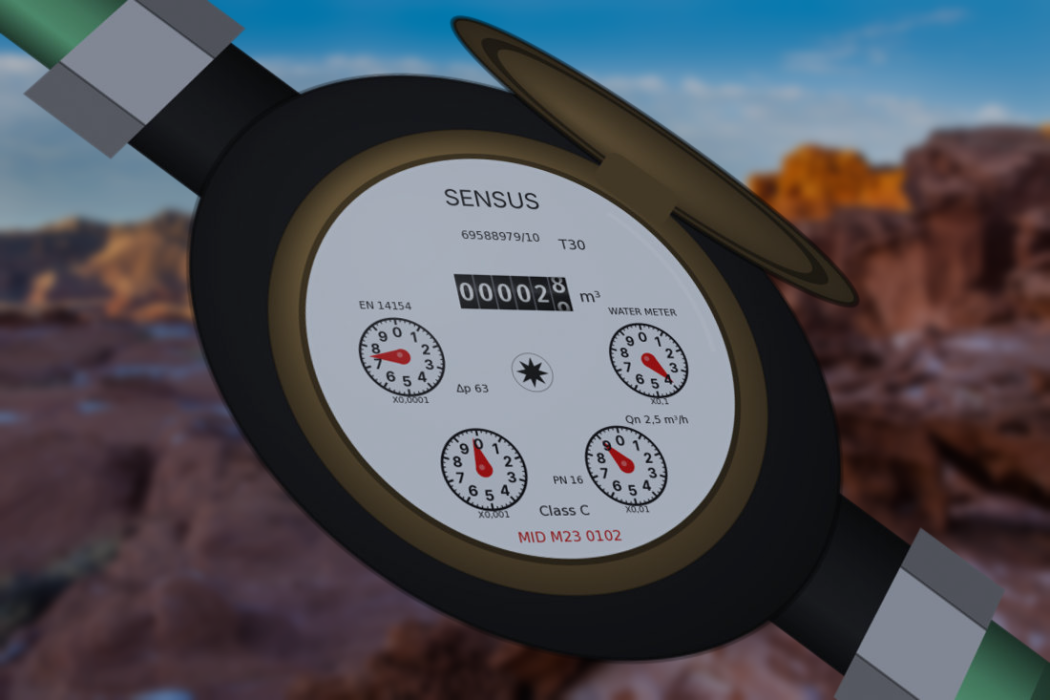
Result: **28.3897** m³
